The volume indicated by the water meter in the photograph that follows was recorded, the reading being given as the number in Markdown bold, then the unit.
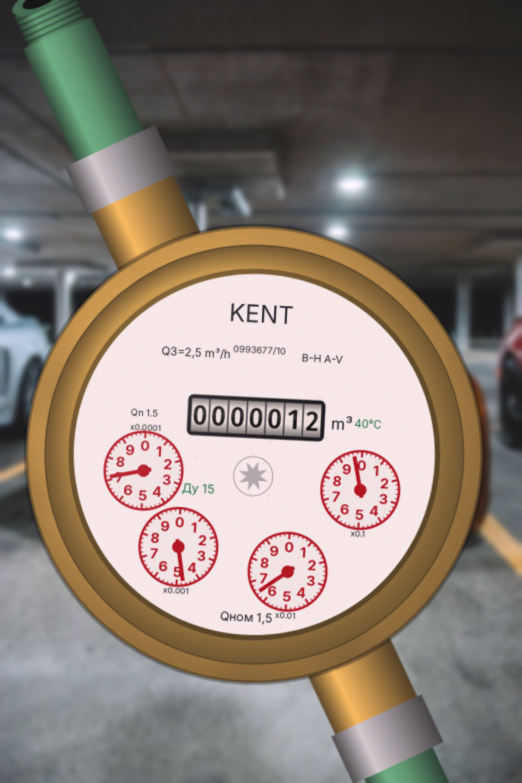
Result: **11.9647** m³
